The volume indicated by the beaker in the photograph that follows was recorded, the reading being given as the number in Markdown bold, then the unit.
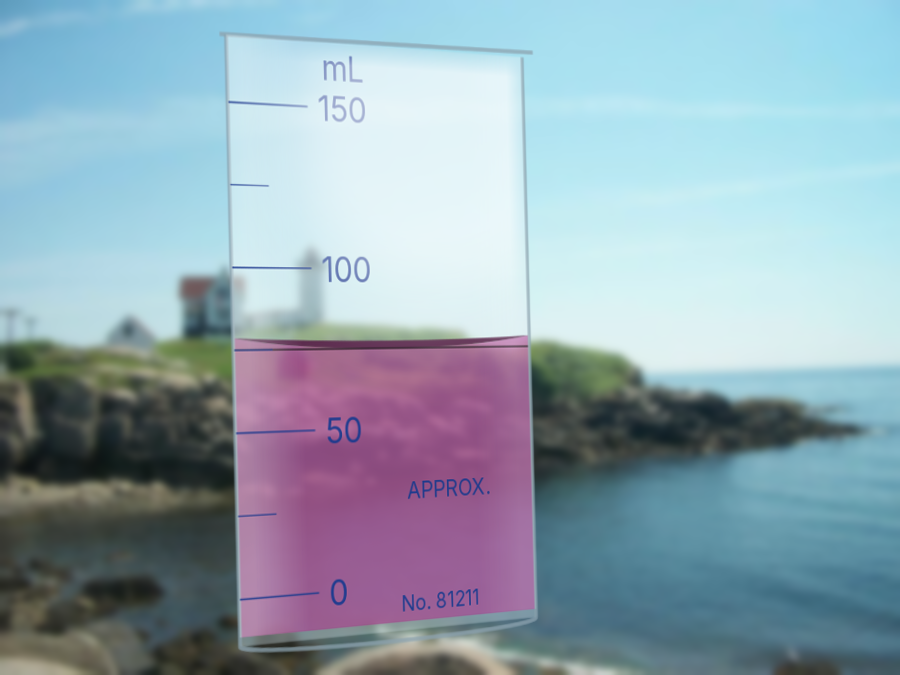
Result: **75** mL
